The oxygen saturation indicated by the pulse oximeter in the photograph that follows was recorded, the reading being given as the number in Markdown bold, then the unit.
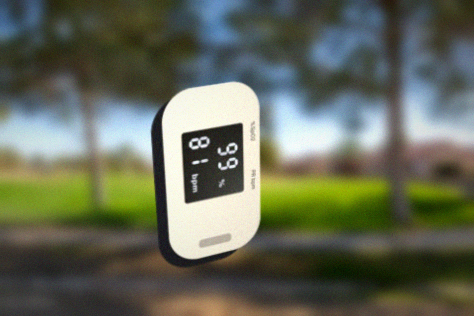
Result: **99** %
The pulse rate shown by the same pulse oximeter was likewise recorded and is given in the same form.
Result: **81** bpm
